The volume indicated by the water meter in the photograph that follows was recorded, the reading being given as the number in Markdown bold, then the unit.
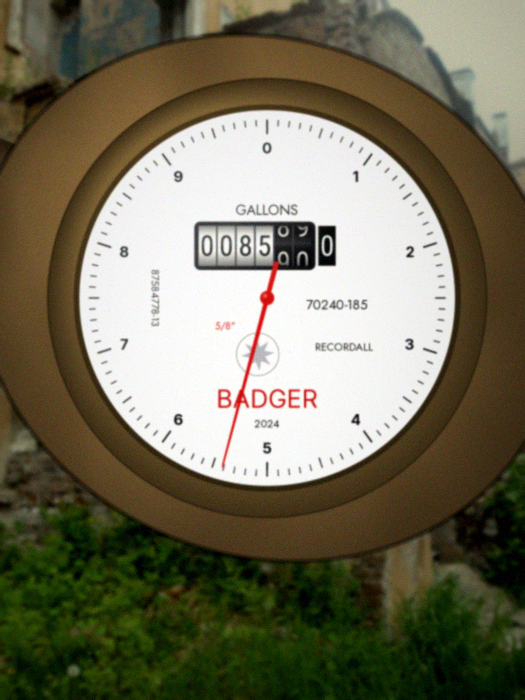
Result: **85895.4** gal
